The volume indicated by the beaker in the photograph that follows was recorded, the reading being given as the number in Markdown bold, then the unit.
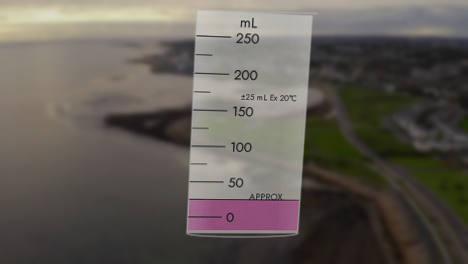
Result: **25** mL
